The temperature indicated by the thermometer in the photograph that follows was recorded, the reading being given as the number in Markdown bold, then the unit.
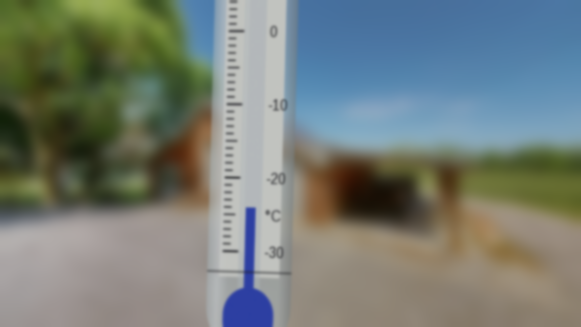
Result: **-24** °C
